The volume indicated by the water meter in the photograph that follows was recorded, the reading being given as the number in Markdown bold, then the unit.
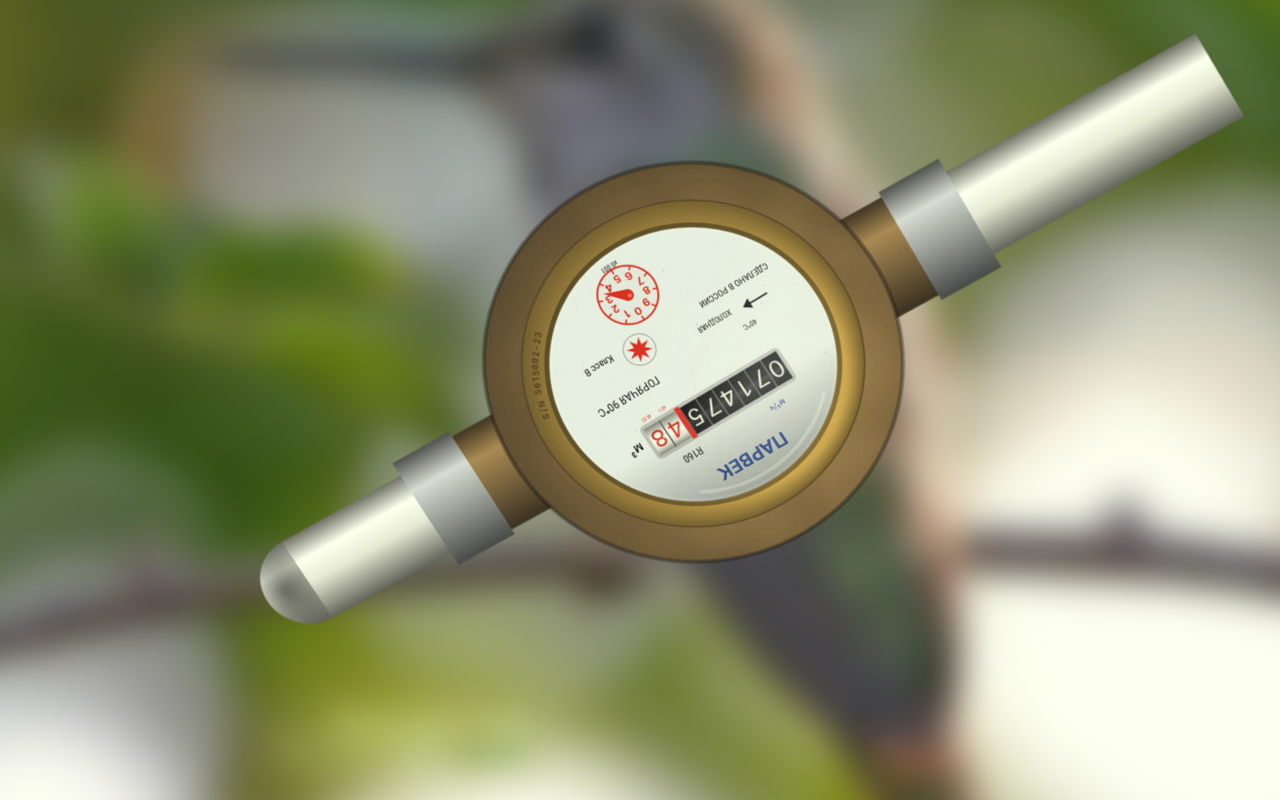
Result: **71475.483** m³
